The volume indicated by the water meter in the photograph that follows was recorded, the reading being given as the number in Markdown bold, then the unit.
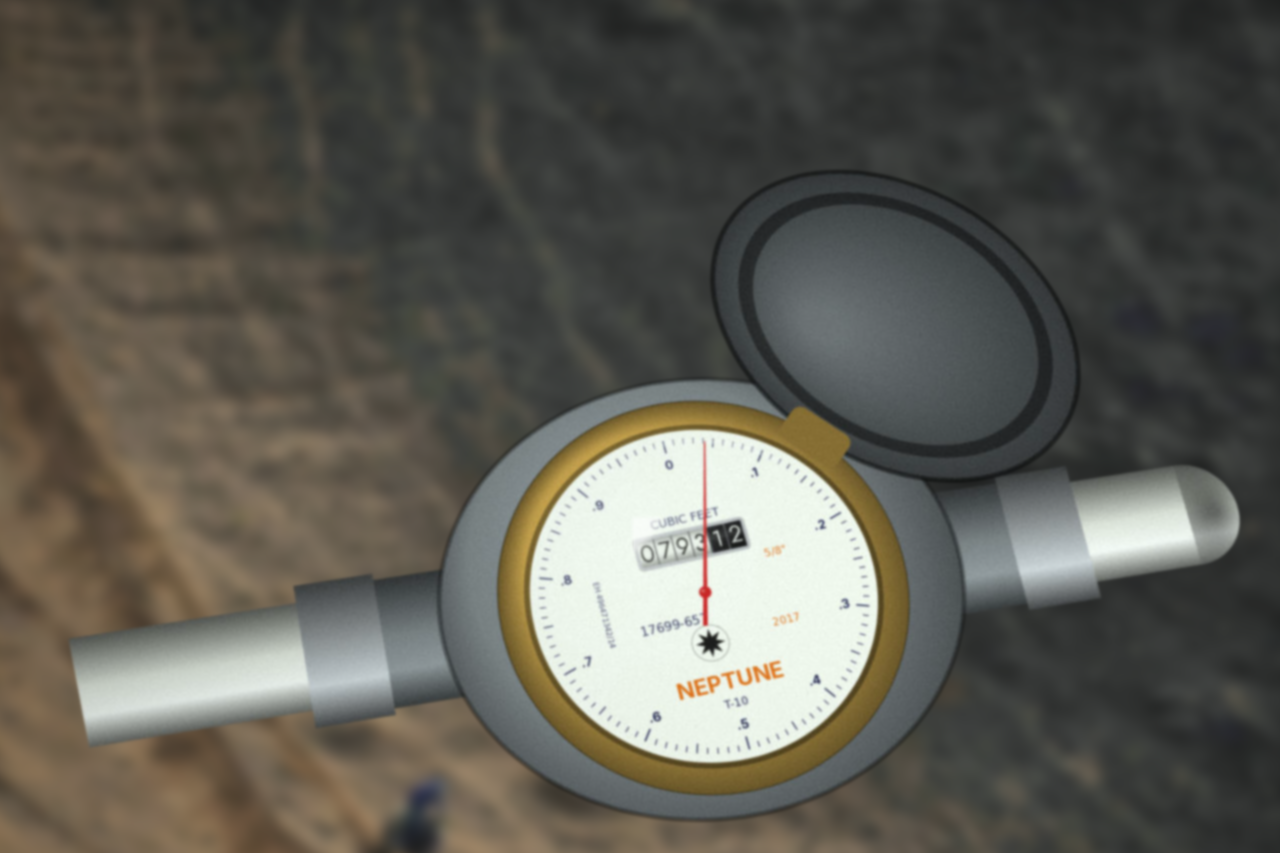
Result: **79312.04** ft³
